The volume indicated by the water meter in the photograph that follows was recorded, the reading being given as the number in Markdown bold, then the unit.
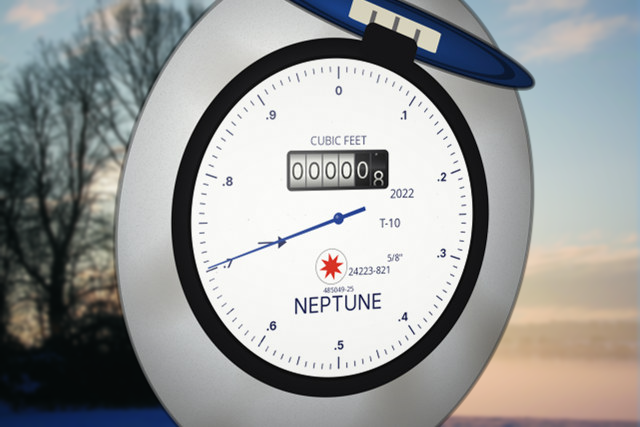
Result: **7.70** ft³
